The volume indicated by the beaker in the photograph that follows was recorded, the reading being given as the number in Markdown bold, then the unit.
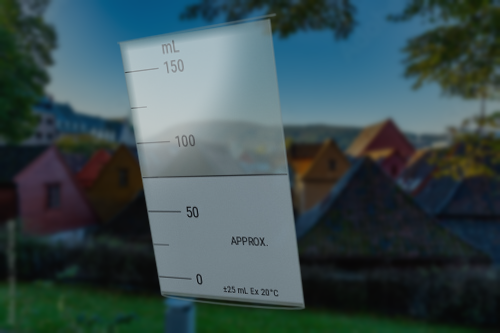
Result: **75** mL
